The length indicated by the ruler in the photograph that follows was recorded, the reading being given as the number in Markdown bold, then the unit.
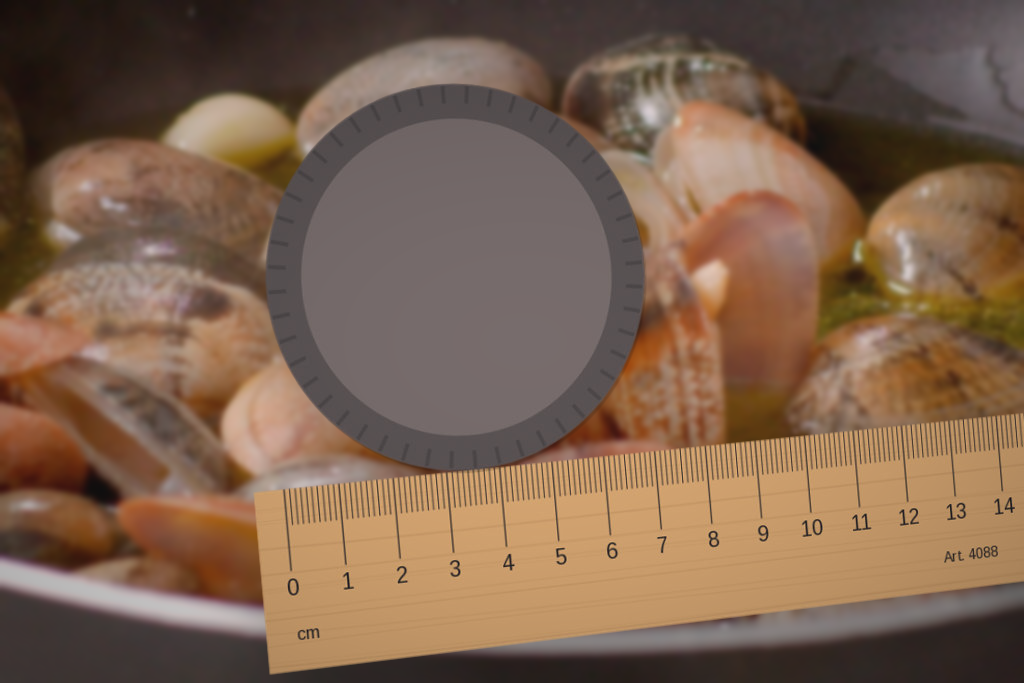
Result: **7.1** cm
